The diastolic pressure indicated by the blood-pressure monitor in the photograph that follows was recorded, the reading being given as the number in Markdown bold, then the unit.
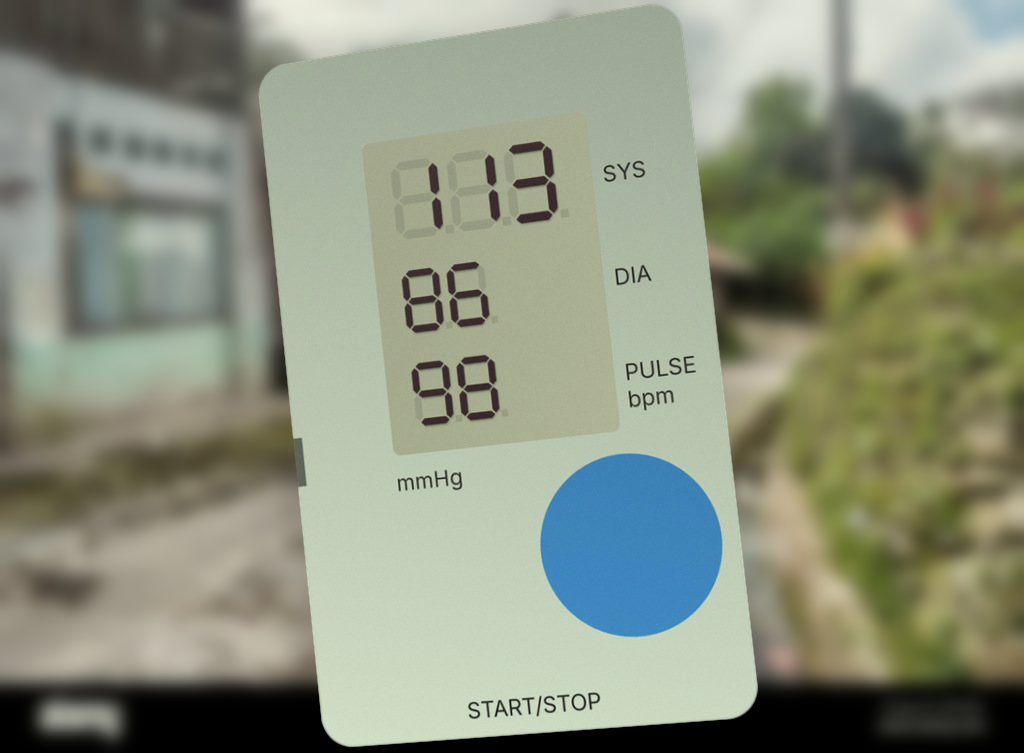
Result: **86** mmHg
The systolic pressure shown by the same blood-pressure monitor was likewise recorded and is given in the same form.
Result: **113** mmHg
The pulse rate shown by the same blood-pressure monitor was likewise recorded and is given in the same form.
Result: **98** bpm
